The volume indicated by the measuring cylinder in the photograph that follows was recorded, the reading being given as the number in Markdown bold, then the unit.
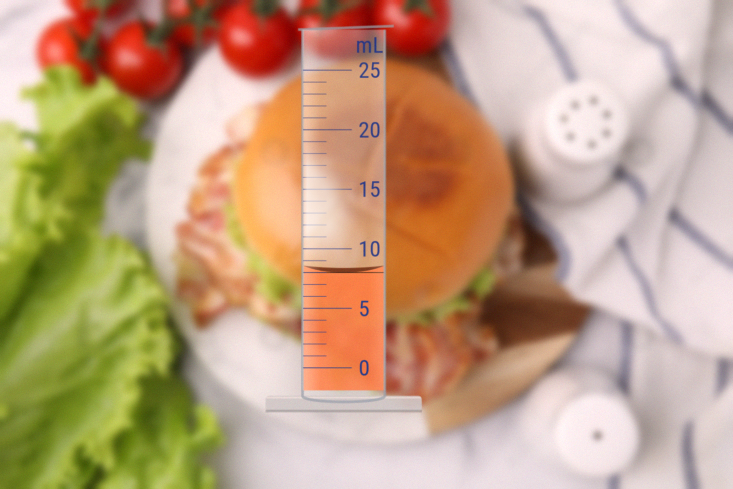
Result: **8** mL
